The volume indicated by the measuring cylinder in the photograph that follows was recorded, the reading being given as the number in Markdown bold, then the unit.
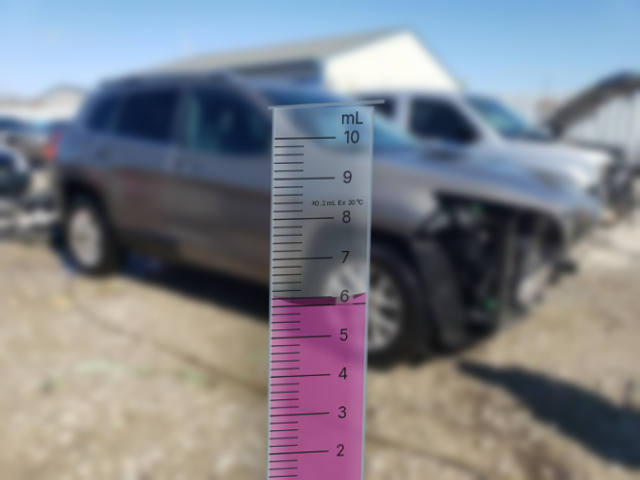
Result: **5.8** mL
